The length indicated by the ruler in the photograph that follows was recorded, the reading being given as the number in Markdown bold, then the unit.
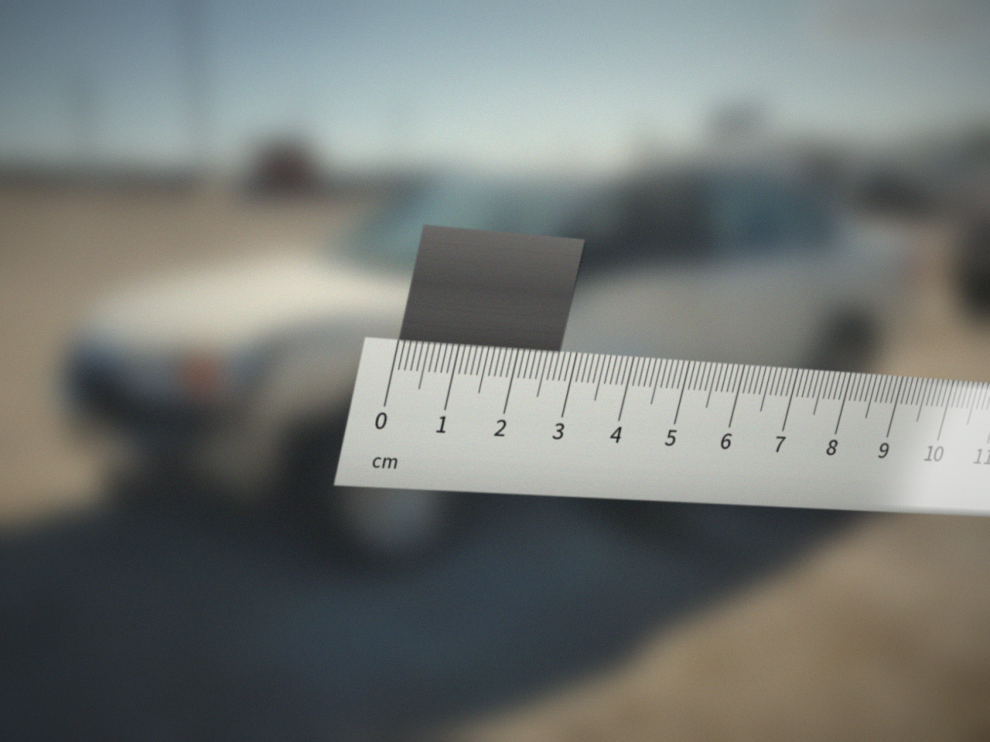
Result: **2.7** cm
